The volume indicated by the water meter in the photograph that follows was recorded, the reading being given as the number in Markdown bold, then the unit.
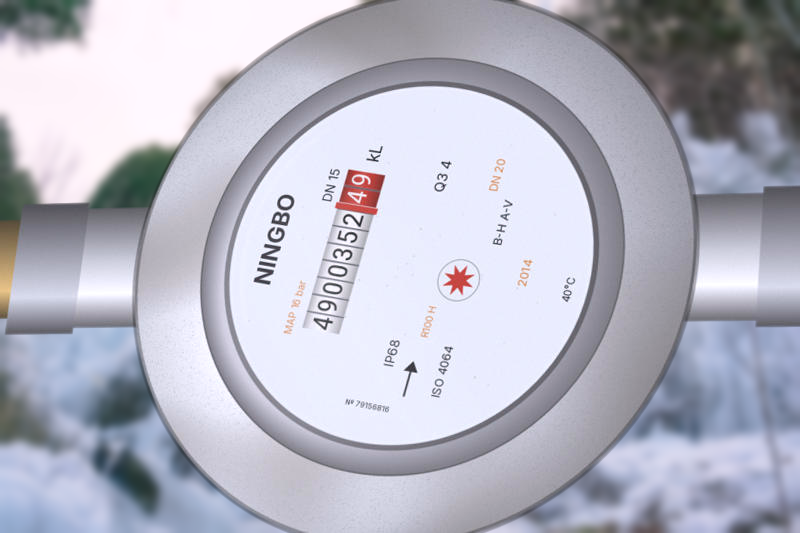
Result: **4900352.49** kL
